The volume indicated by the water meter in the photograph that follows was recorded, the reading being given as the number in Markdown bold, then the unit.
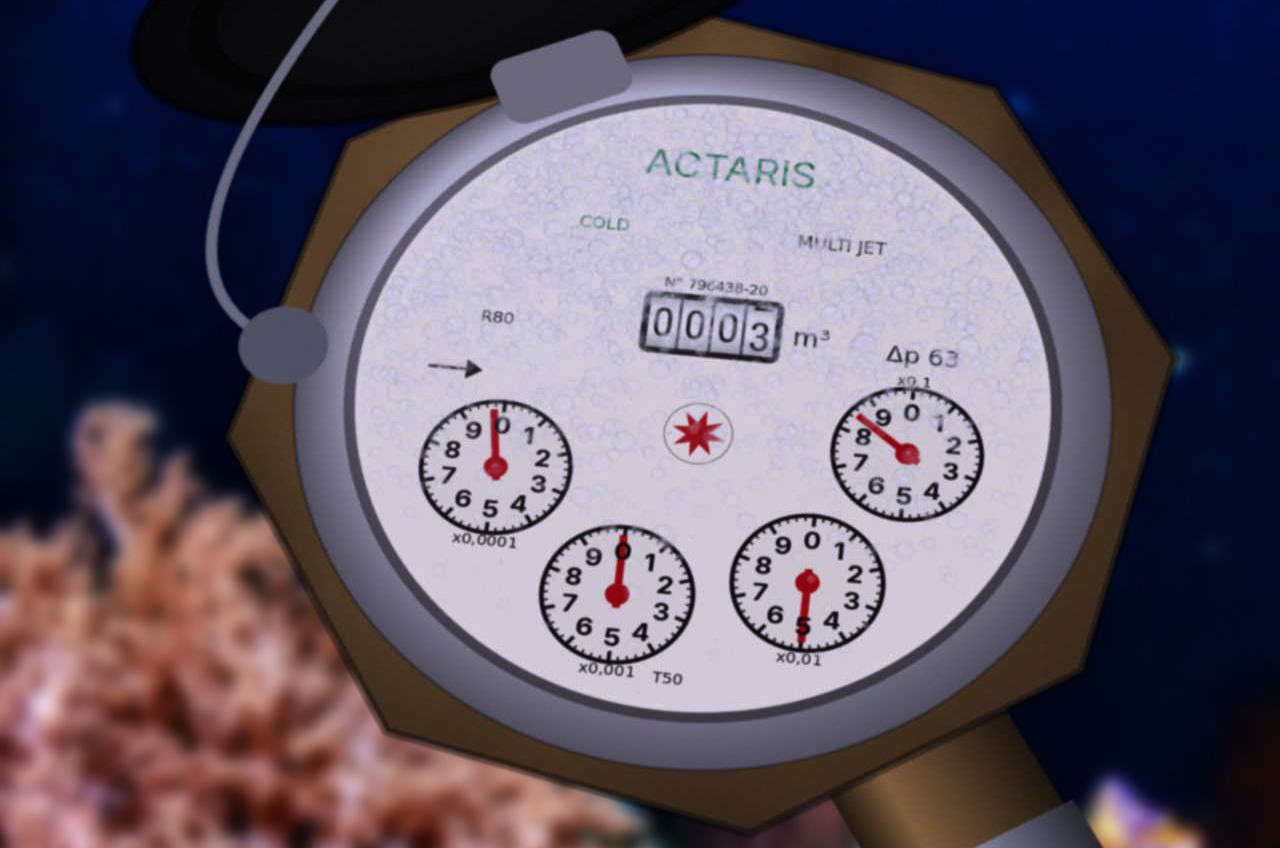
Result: **2.8499** m³
